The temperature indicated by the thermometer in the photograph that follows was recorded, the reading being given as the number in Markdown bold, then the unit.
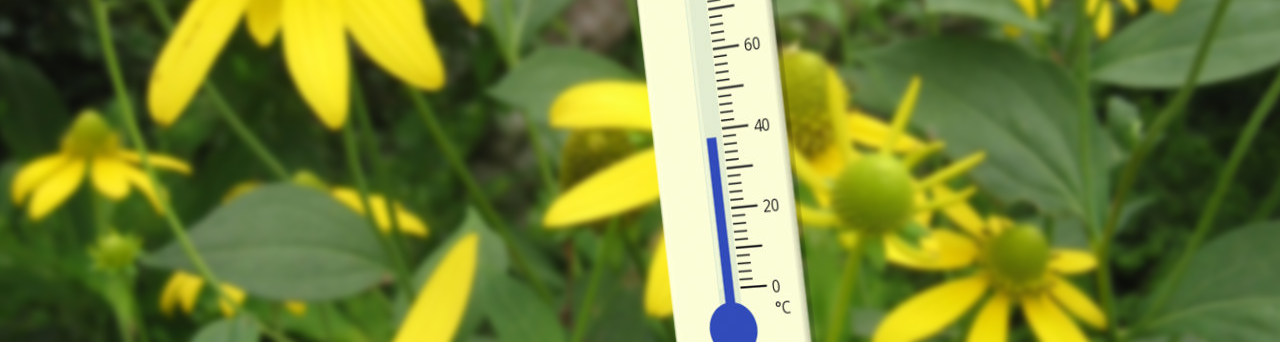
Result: **38** °C
